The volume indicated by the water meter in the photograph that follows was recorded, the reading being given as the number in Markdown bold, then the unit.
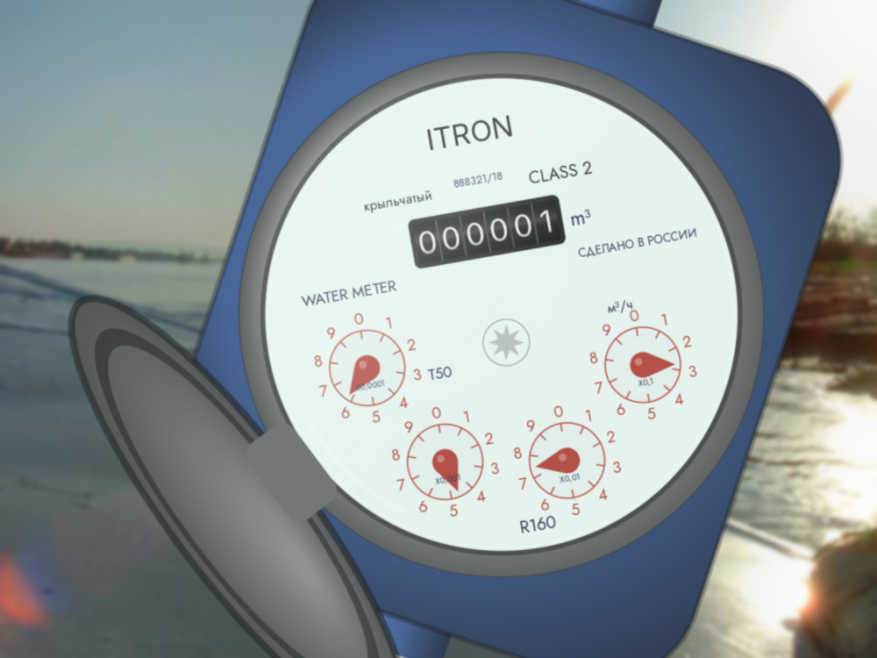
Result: **1.2746** m³
